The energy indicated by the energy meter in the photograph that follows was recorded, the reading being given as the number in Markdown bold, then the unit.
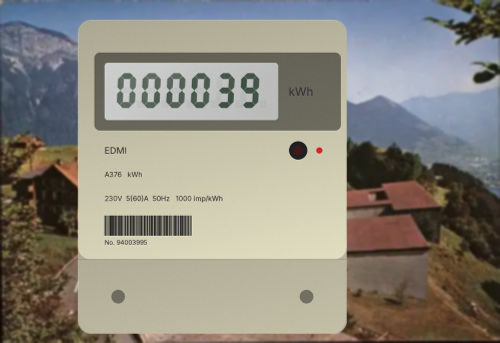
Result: **39** kWh
